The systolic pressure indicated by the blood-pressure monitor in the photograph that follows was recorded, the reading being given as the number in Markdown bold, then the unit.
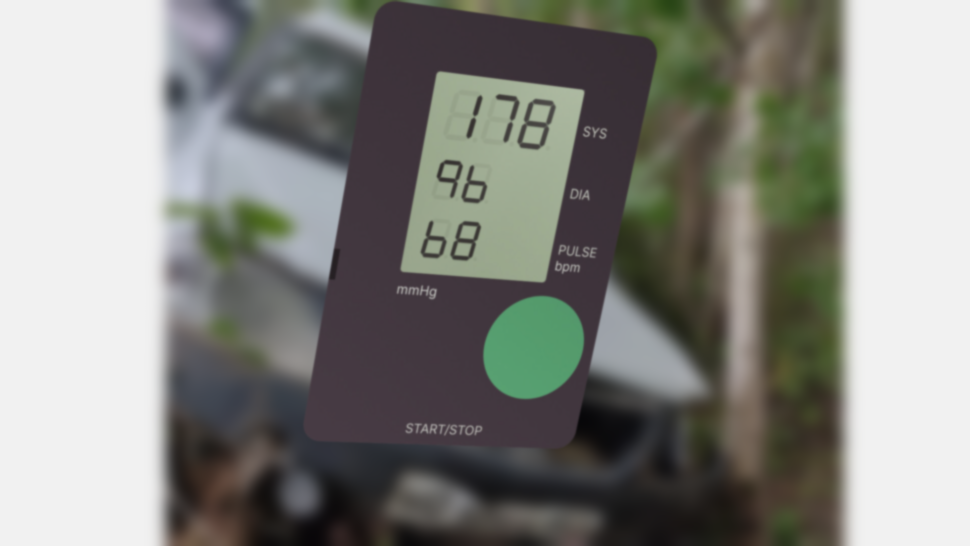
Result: **178** mmHg
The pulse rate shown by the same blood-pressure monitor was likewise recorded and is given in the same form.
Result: **68** bpm
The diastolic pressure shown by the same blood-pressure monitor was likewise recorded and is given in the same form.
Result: **96** mmHg
